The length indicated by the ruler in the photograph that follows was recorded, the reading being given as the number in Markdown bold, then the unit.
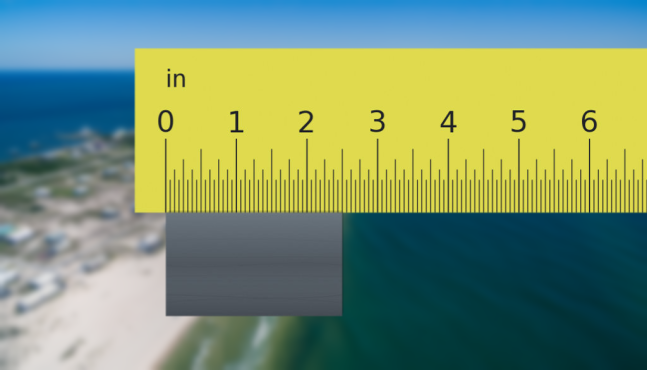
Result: **2.5** in
